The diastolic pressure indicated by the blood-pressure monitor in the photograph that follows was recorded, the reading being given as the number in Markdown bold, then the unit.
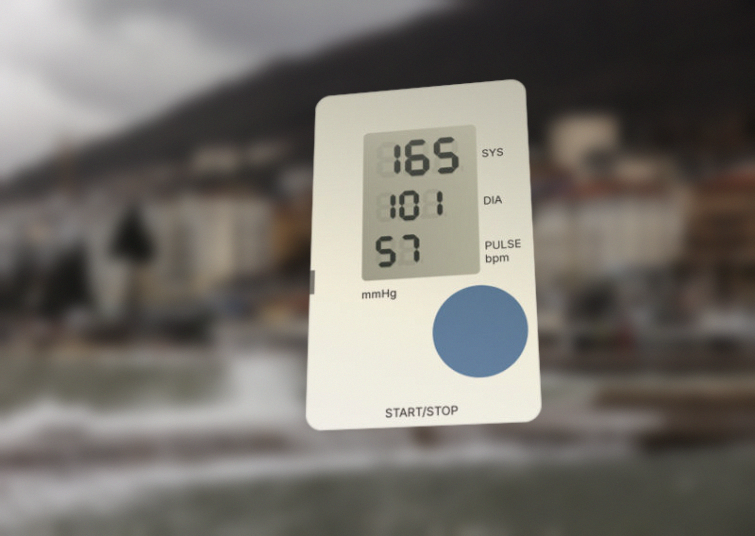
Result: **101** mmHg
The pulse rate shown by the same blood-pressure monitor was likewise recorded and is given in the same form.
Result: **57** bpm
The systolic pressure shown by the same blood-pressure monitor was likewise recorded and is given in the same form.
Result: **165** mmHg
